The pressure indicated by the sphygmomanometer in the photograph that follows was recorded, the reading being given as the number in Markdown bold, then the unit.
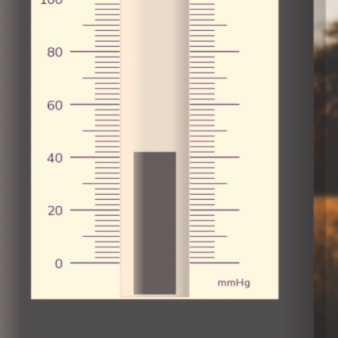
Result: **42** mmHg
